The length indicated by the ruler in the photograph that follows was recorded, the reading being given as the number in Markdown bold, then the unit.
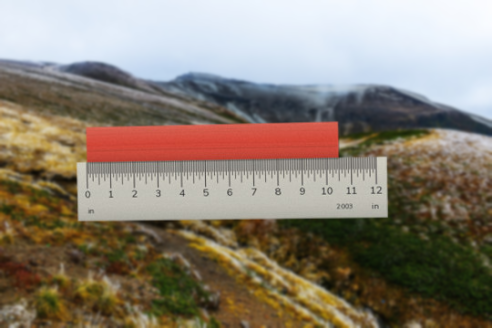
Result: **10.5** in
